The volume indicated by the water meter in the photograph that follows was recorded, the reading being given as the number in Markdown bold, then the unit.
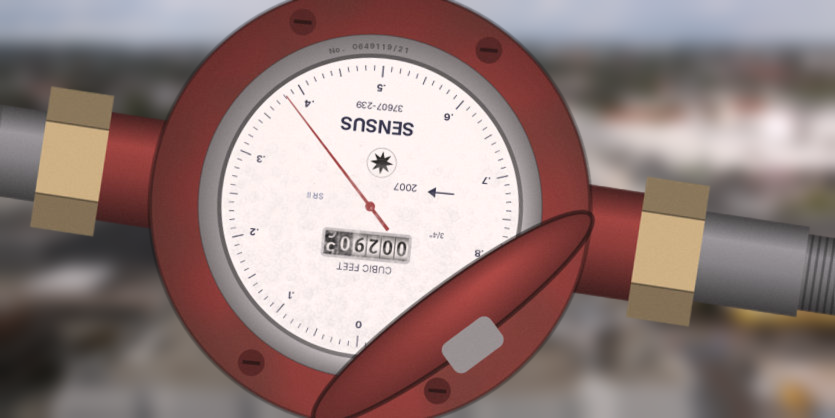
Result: **2905.38** ft³
